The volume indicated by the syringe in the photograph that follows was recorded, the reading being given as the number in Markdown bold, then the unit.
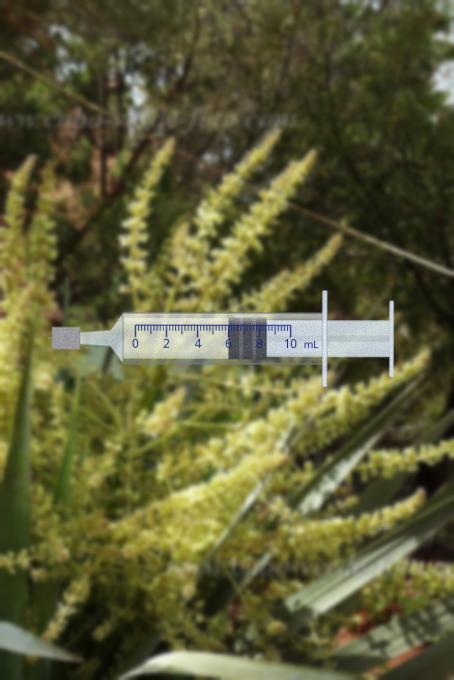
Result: **6** mL
